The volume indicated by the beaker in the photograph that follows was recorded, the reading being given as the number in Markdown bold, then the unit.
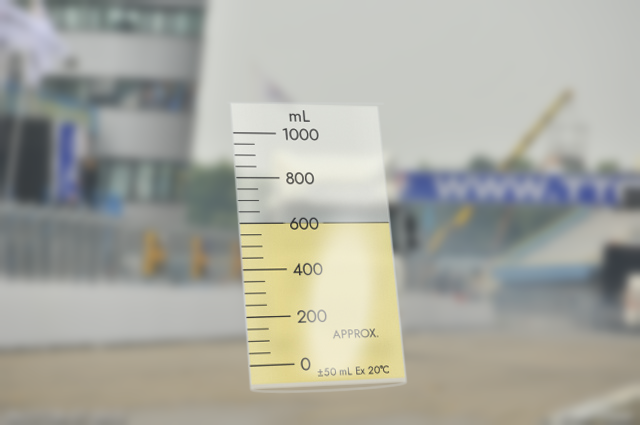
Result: **600** mL
